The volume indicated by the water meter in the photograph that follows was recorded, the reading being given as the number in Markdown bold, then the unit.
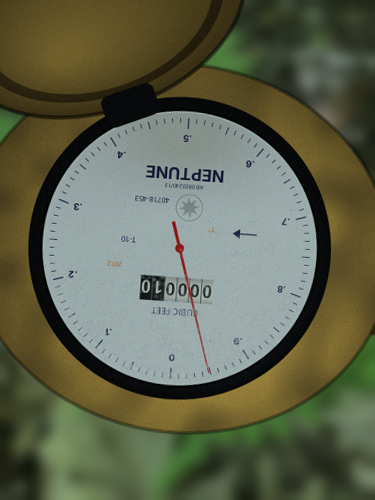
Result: **9.95** ft³
